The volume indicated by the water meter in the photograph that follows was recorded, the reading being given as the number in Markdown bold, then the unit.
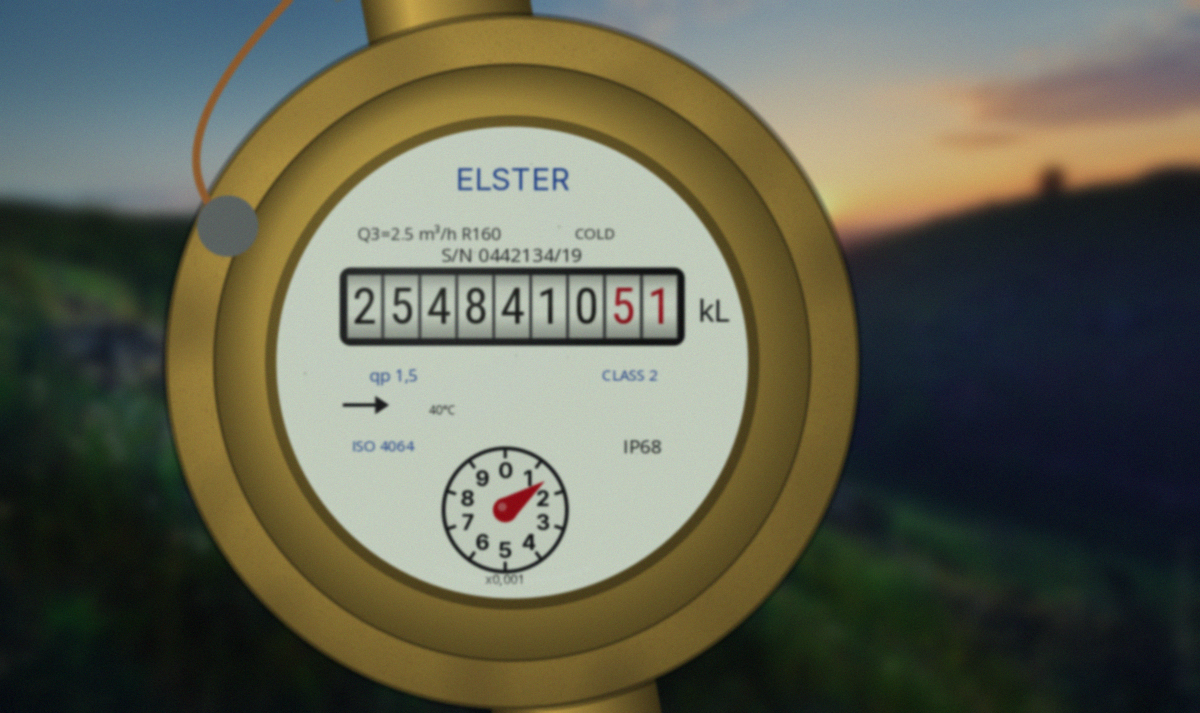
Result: **2548410.511** kL
